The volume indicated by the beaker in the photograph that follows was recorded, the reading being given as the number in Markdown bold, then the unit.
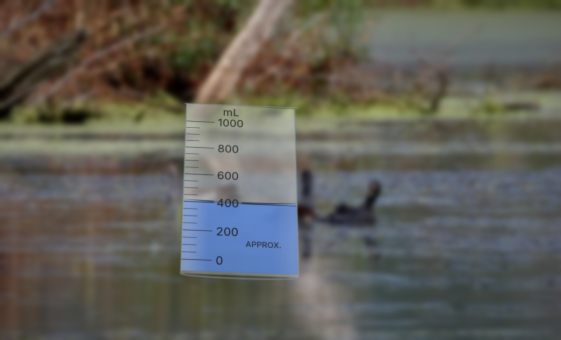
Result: **400** mL
